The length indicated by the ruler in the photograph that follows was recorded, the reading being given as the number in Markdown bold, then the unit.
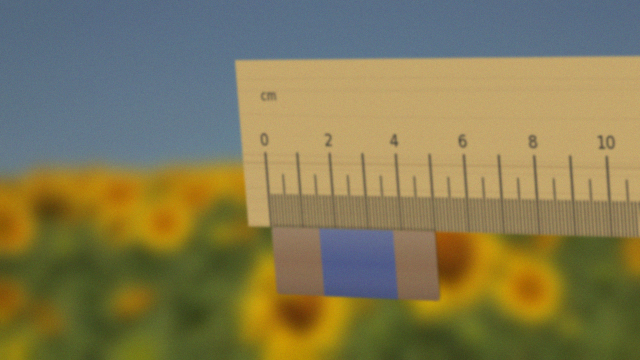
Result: **5** cm
